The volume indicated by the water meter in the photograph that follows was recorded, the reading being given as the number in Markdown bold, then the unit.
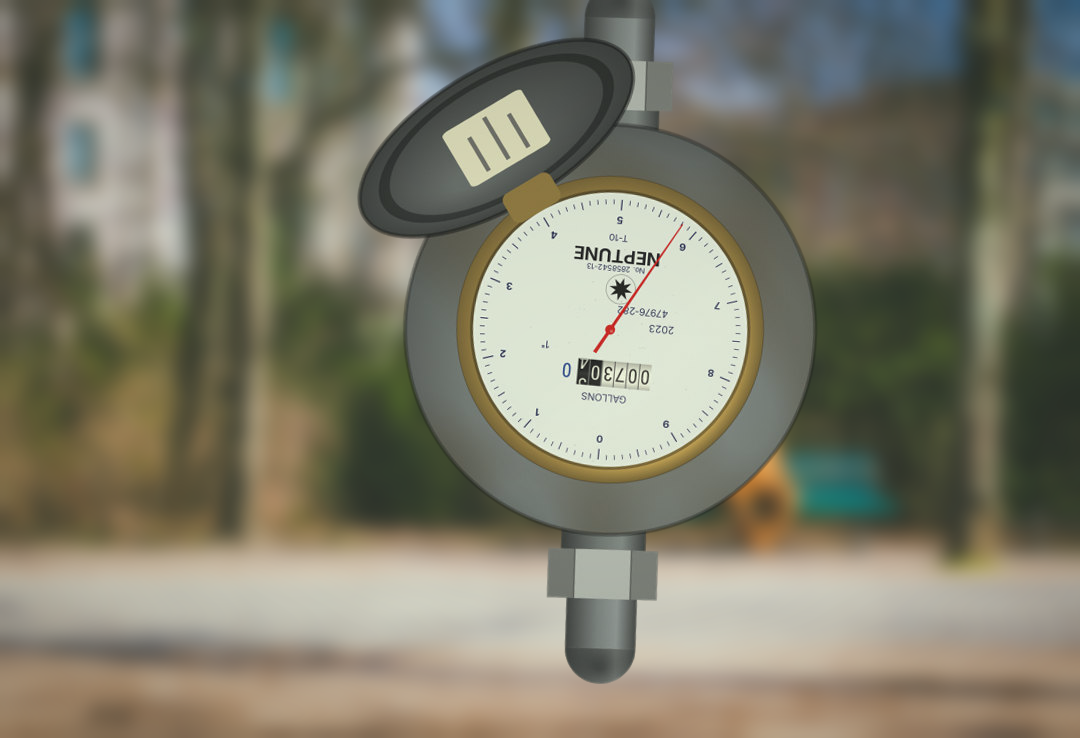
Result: **73035.8** gal
